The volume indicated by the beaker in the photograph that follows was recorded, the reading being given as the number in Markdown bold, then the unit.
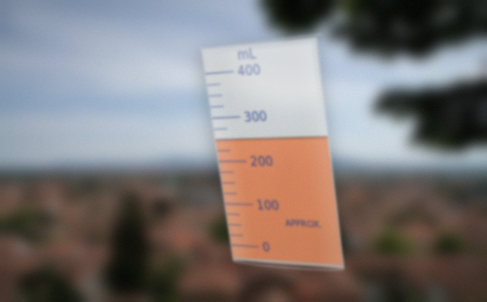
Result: **250** mL
